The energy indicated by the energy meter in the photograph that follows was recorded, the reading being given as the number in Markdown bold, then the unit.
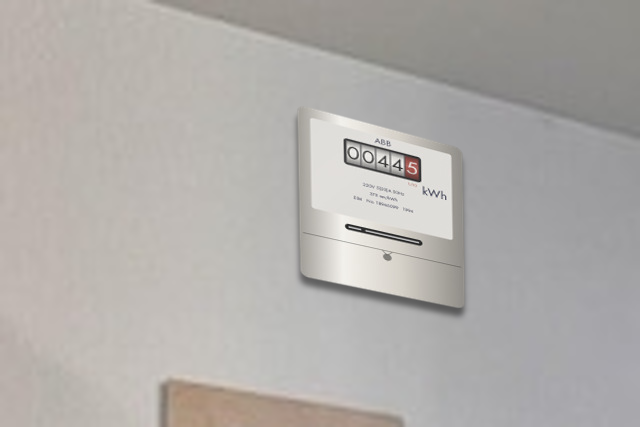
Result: **44.5** kWh
